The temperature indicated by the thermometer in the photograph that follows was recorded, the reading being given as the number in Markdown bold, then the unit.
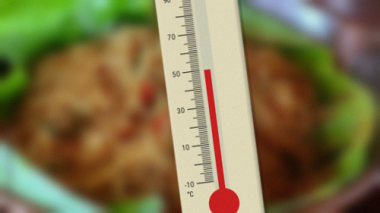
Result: **50** °C
